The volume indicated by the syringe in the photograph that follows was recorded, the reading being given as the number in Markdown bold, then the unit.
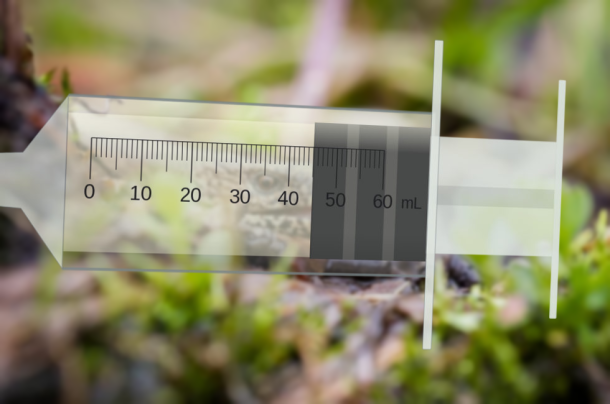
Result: **45** mL
